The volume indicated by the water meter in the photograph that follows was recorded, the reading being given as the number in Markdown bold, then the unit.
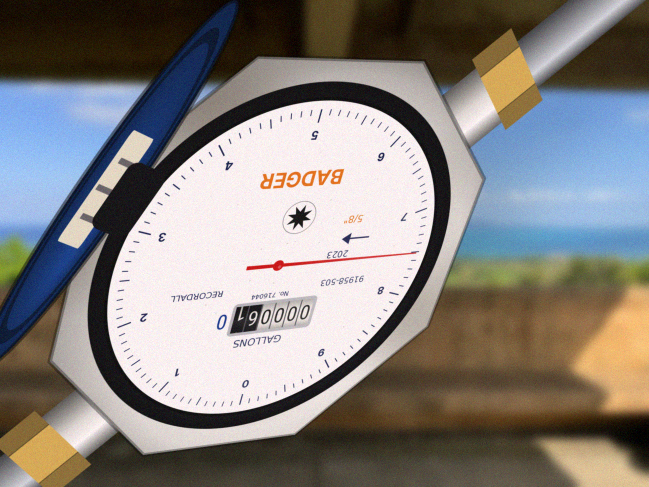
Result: **607.5** gal
